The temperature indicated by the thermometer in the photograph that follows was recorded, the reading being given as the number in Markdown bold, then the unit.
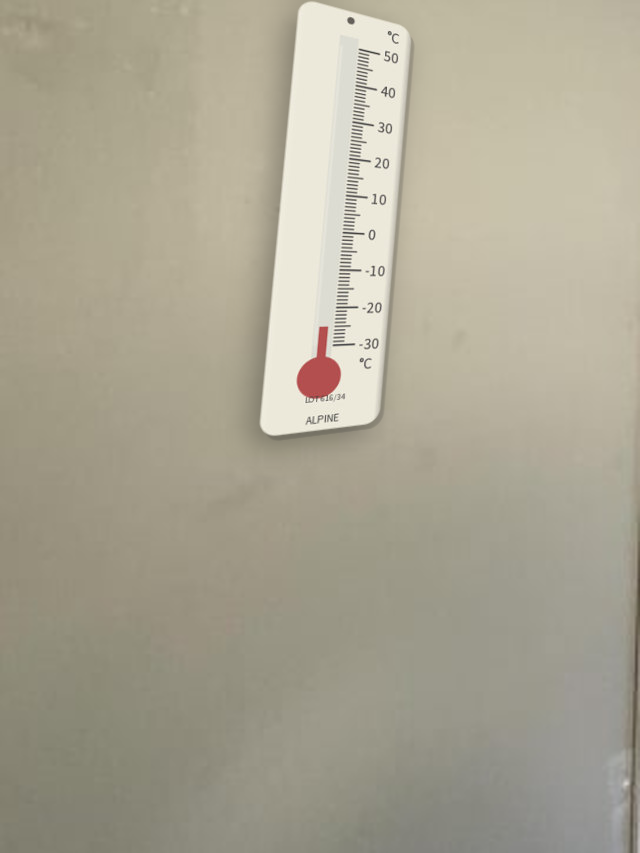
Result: **-25** °C
